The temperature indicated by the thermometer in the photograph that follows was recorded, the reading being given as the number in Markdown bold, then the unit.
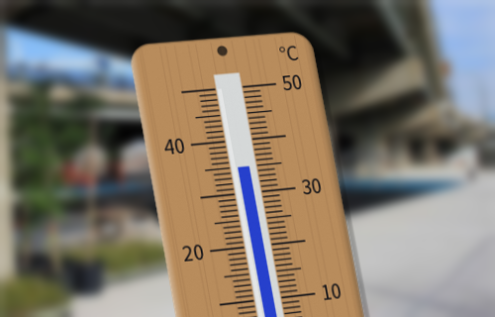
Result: **35** °C
